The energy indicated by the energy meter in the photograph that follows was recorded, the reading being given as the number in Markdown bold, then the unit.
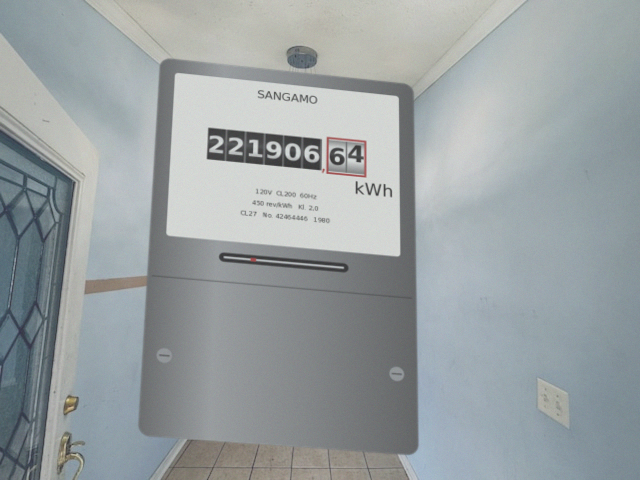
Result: **221906.64** kWh
